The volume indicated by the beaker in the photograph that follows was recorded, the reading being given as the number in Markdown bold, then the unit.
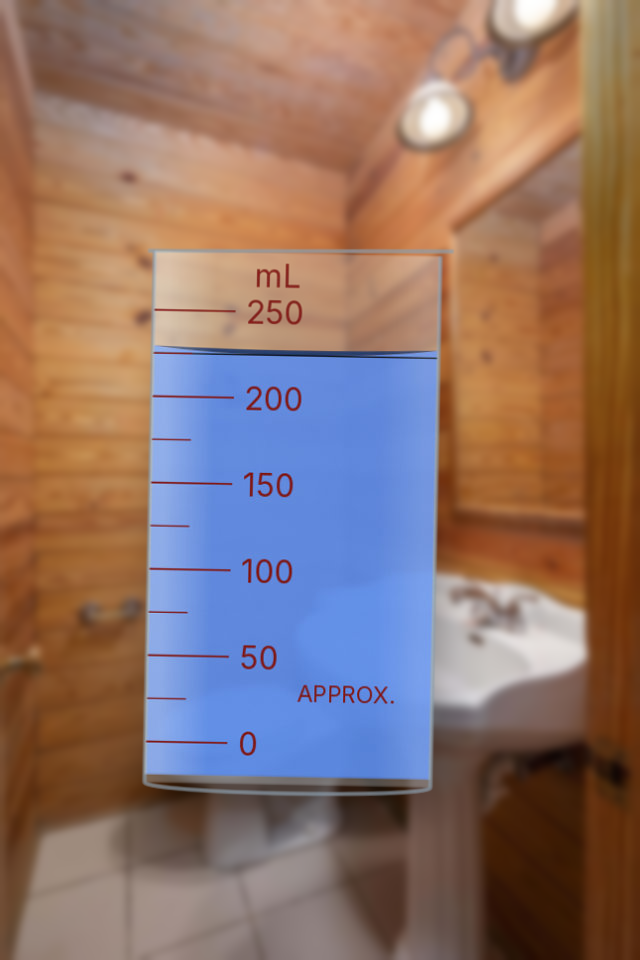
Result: **225** mL
